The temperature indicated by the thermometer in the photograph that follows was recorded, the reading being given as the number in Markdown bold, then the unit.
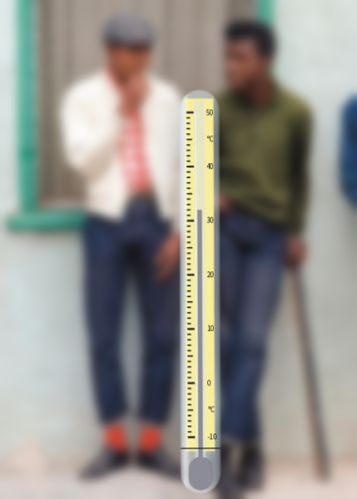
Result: **32** °C
